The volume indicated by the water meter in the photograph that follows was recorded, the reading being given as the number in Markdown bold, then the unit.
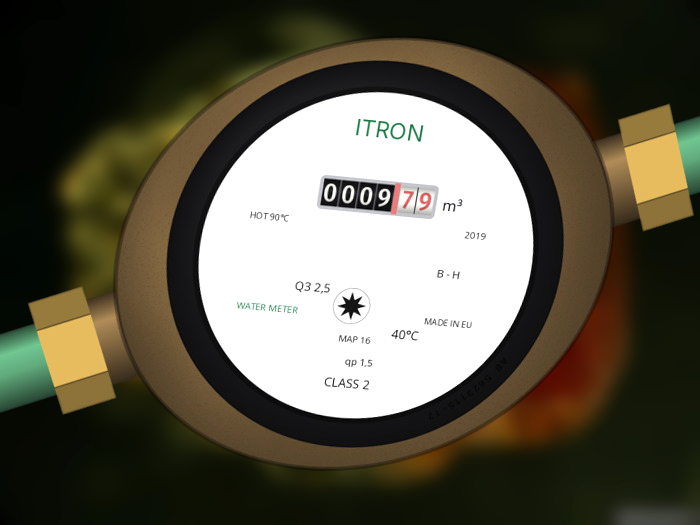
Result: **9.79** m³
